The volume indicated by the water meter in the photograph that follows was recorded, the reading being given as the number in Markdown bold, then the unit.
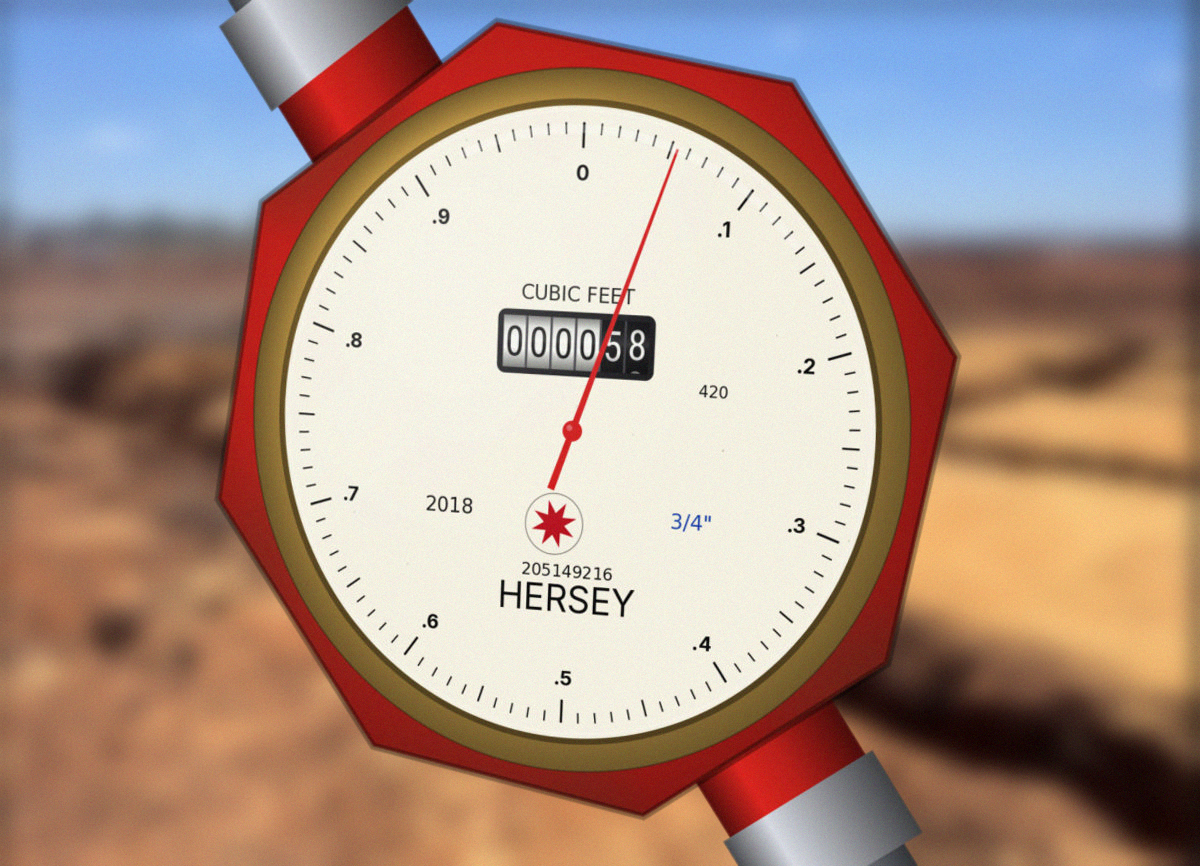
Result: **58.05** ft³
